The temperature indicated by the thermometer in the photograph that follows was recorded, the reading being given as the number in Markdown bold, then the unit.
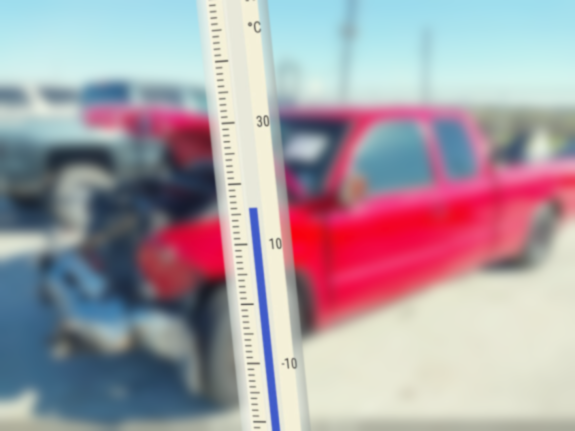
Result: **16** °C
